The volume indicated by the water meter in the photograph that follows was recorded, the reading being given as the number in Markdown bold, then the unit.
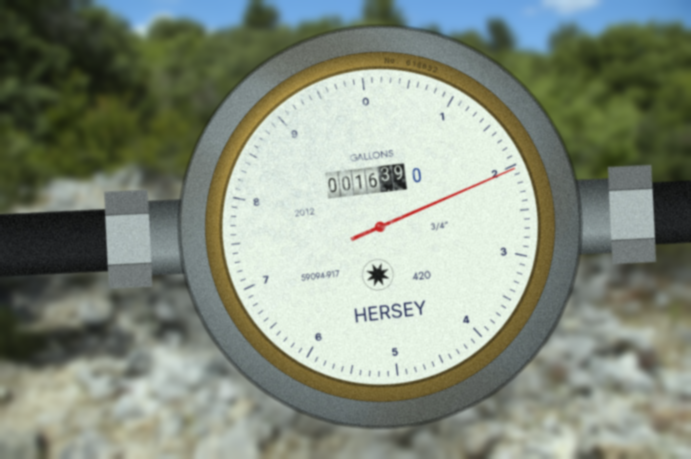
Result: **16392.0** gal
